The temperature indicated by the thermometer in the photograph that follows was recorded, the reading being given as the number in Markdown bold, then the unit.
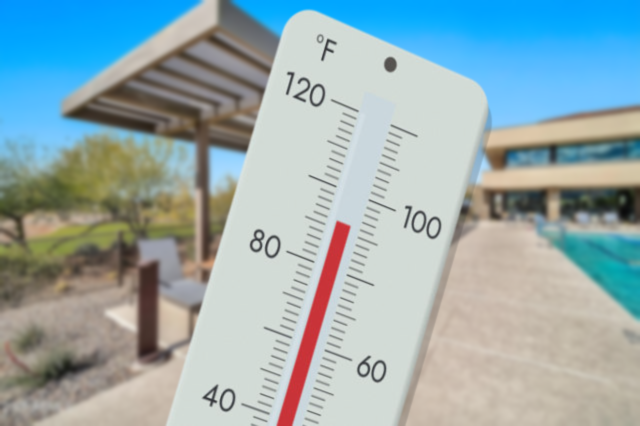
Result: **92** °F
